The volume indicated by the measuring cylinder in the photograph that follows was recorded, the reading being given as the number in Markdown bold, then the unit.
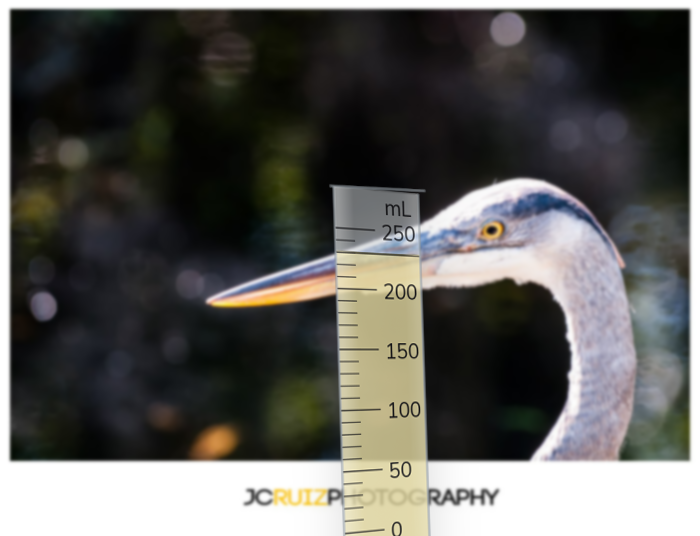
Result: **230** mL
